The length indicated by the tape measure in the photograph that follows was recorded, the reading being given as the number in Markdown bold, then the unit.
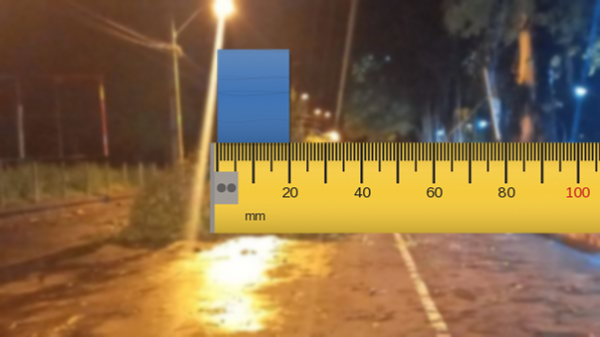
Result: **20** mm
